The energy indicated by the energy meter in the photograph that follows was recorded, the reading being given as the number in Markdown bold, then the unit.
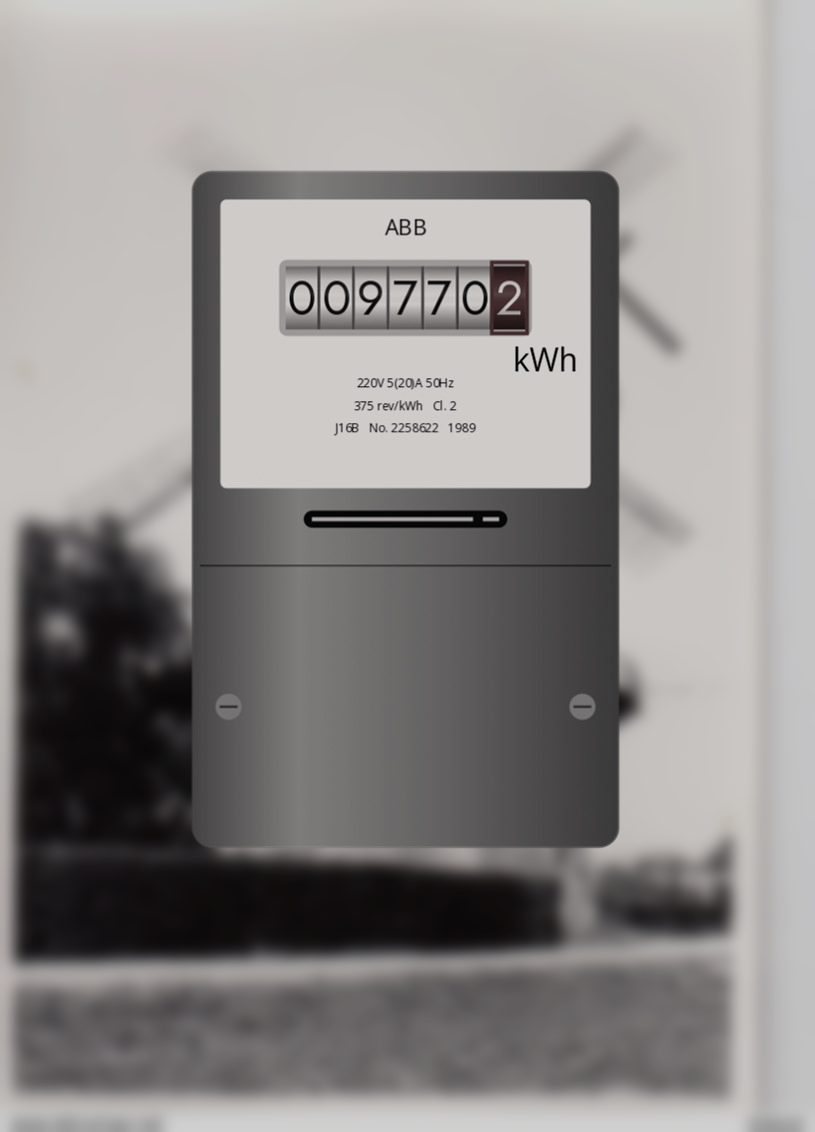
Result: **9770.2** kWh
